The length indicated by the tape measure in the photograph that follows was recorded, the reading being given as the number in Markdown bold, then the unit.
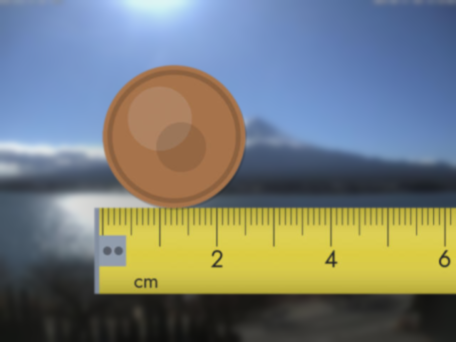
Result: **2.5** cm
